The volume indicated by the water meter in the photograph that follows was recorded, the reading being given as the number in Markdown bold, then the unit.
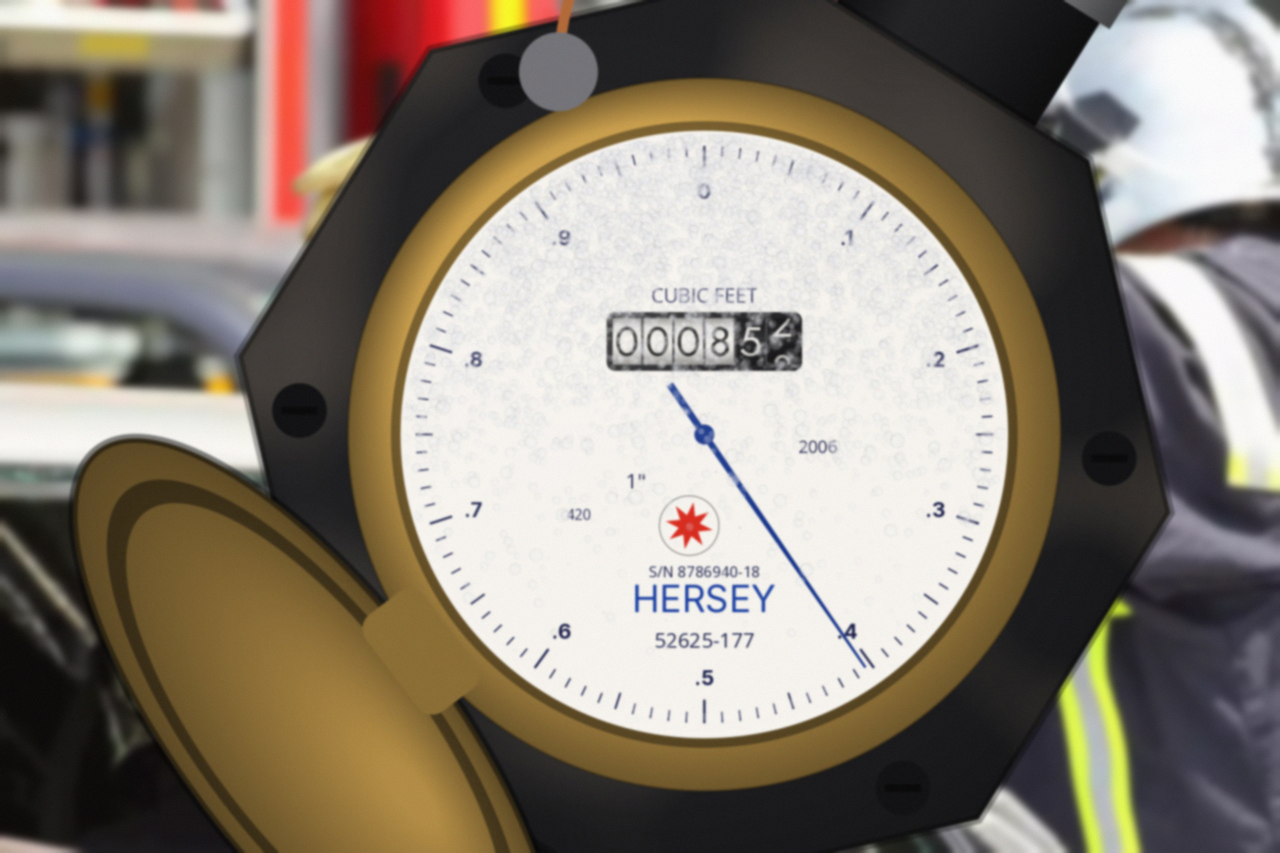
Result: **852.40** ft³
